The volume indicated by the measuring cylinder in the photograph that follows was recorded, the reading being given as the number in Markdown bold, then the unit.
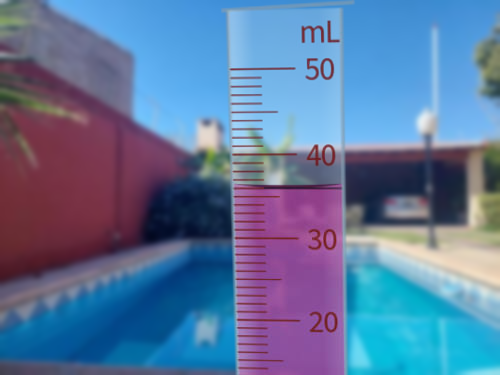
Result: **36** mL
